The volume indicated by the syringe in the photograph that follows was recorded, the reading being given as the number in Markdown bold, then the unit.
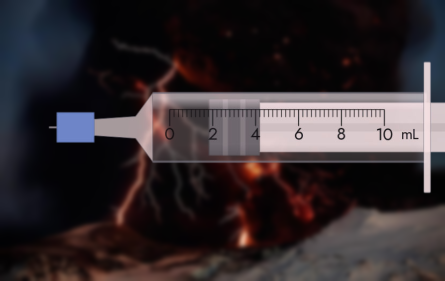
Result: **1.8** mL
